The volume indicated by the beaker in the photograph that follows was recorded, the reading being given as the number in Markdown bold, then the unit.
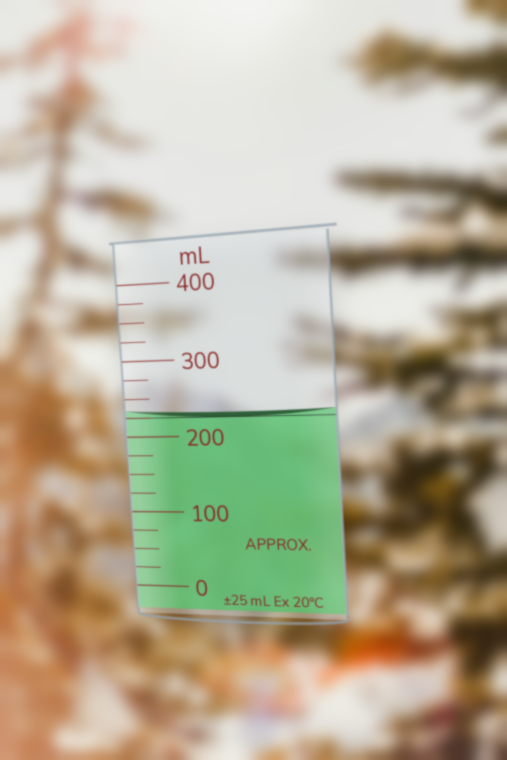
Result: **225** mL
